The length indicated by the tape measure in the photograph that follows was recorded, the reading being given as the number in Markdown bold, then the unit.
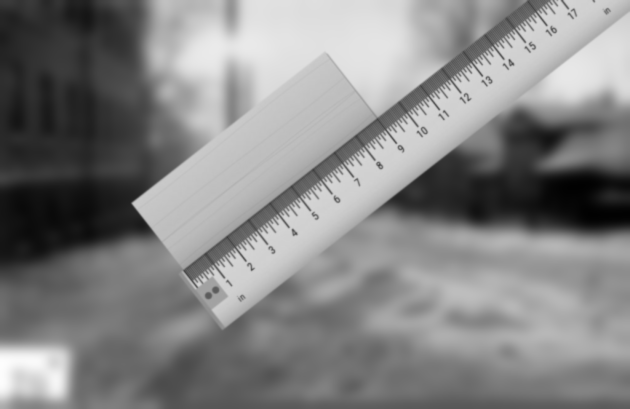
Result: **9** in
